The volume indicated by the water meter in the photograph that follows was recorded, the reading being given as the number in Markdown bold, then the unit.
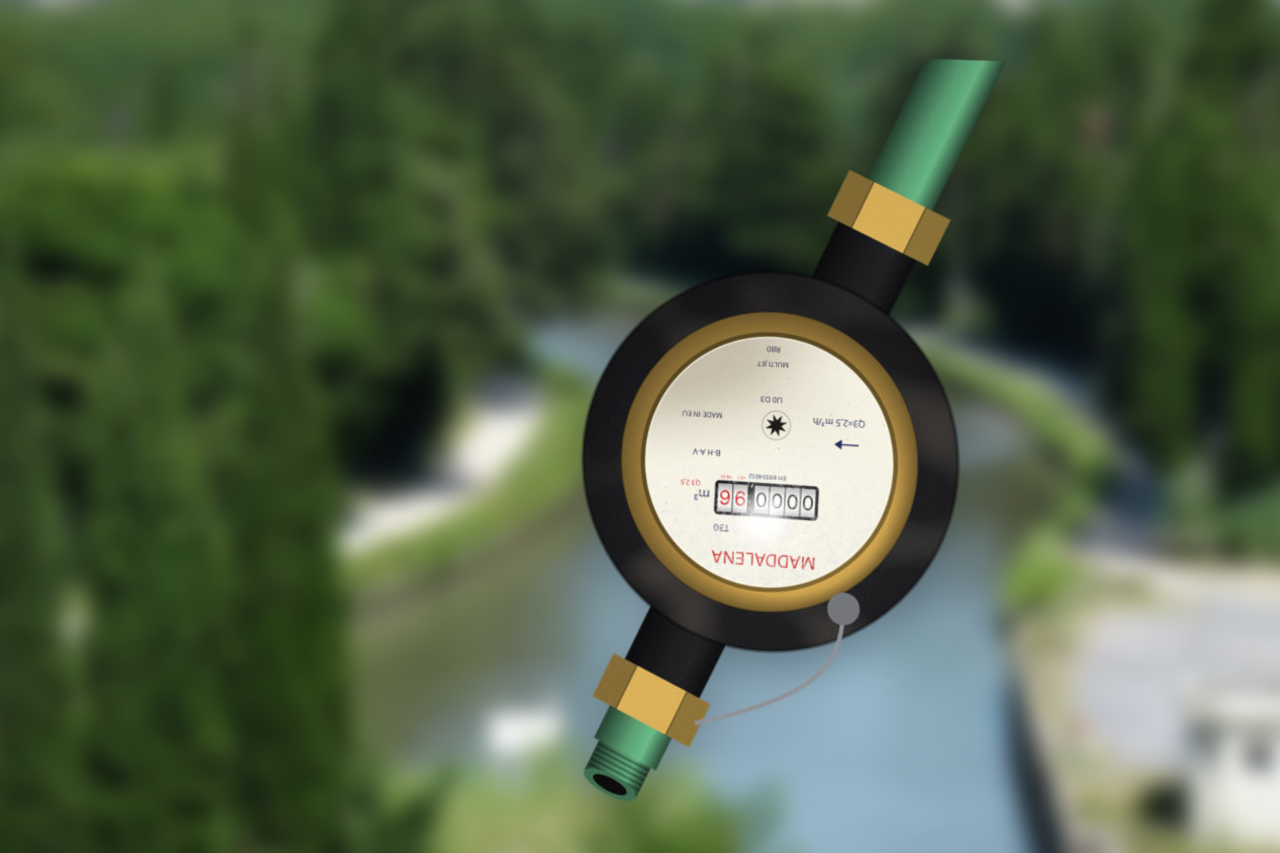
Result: **0.96** m³
